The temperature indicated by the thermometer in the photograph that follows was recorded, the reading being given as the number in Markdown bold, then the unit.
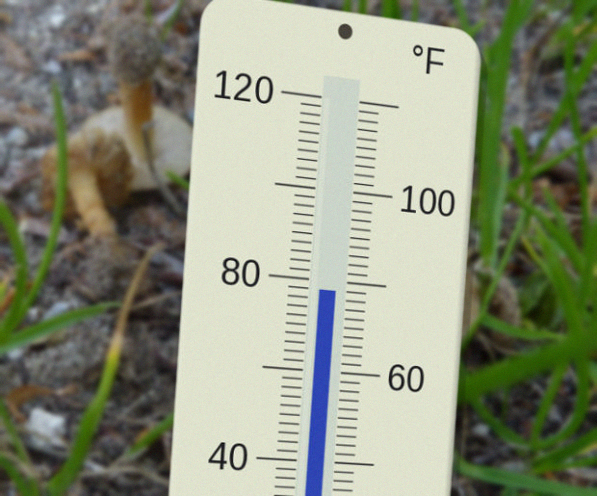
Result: **78** °F
